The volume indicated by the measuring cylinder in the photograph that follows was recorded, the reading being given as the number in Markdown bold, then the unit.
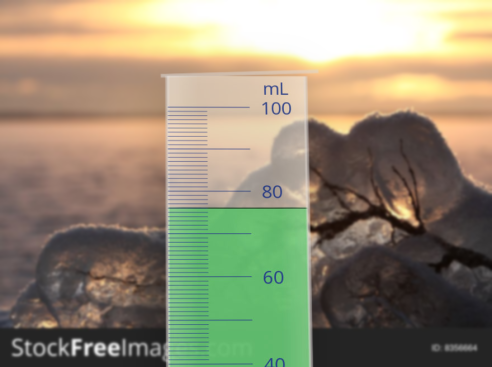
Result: **76** mL
